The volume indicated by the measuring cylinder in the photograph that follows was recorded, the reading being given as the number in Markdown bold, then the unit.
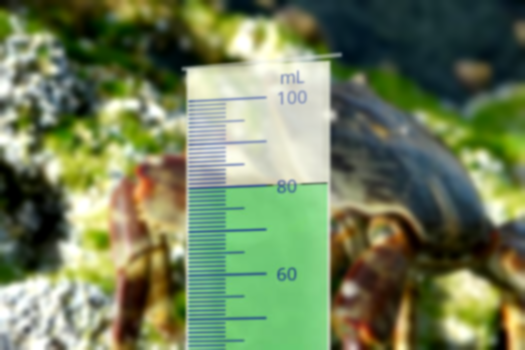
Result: **80** mL
